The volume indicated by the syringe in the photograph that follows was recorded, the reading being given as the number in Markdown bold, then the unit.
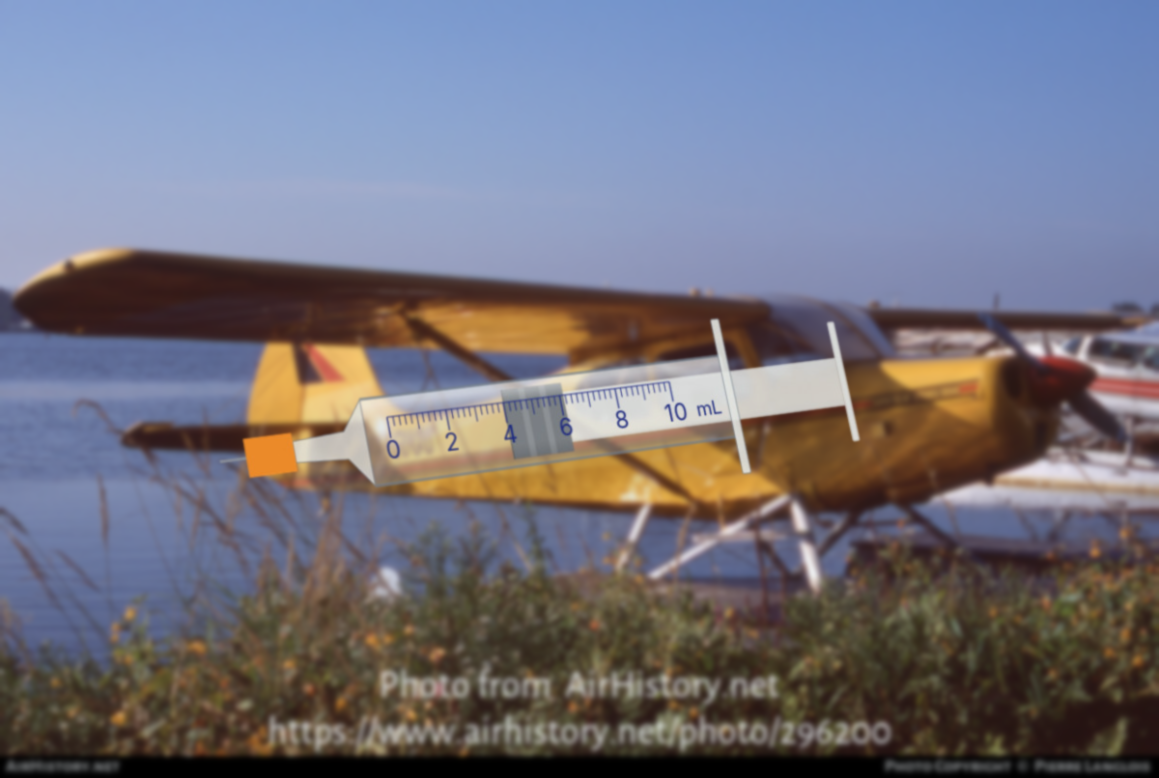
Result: **4** mL
